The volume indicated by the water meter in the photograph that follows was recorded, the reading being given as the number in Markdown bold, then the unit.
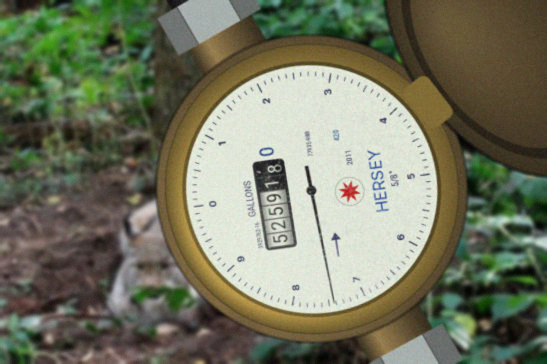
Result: **5259177.4** gal
